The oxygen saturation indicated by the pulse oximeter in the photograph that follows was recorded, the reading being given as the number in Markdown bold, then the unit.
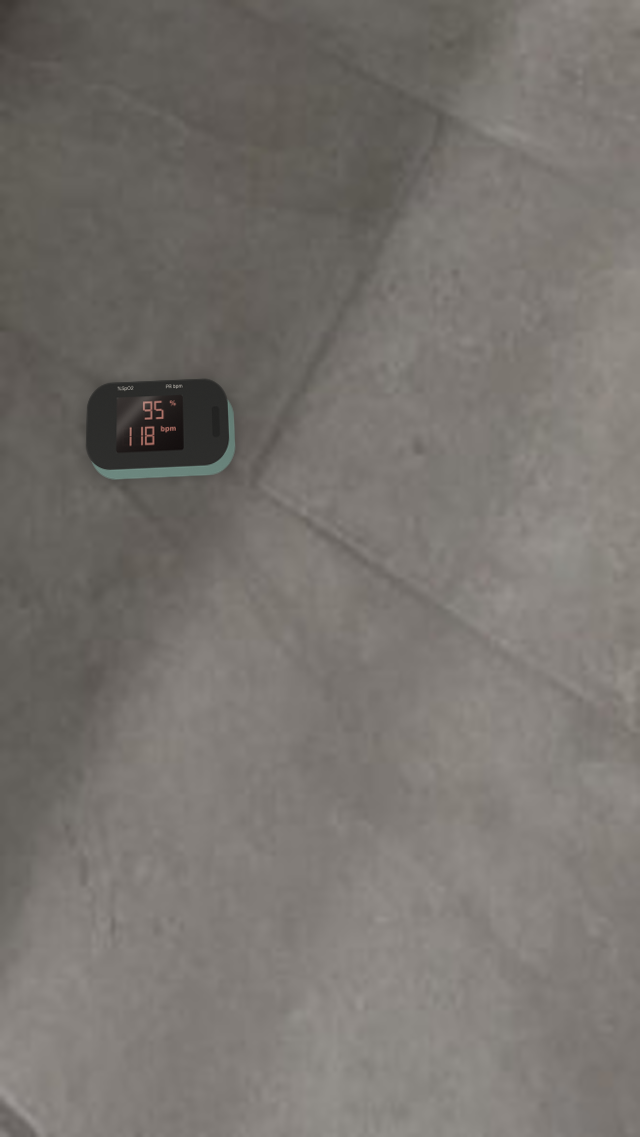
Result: **95** %
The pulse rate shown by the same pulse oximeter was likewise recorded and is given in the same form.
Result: **118** bpm
